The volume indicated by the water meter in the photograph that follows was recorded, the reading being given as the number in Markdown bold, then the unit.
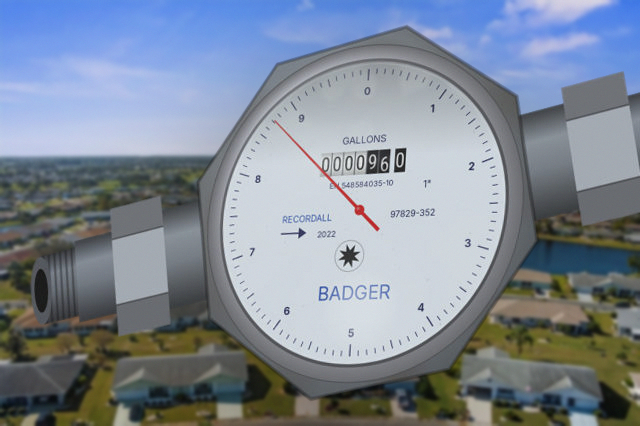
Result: **958.7** gal
